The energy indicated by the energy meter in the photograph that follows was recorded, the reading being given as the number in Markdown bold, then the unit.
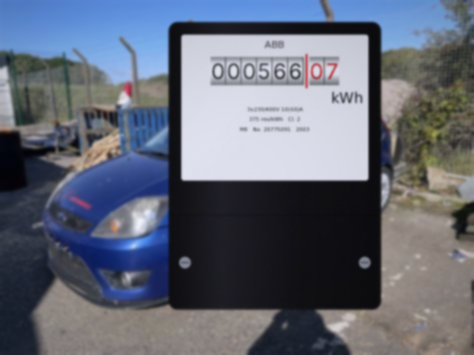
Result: **566.07** kWh
